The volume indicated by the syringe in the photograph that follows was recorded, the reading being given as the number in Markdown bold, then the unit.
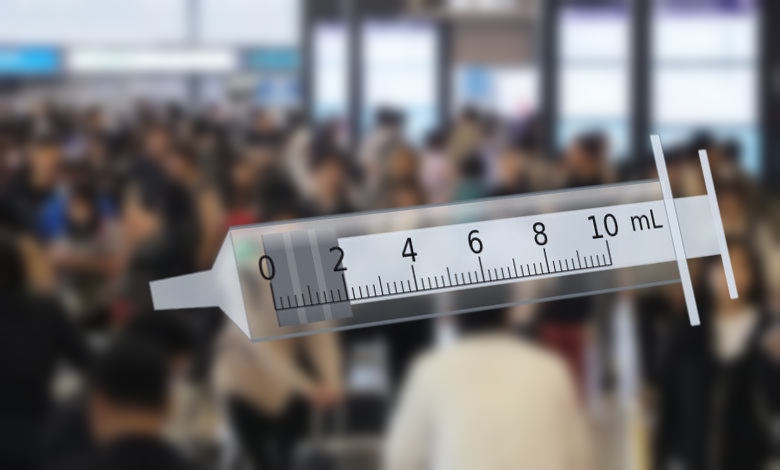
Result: **0** mL
